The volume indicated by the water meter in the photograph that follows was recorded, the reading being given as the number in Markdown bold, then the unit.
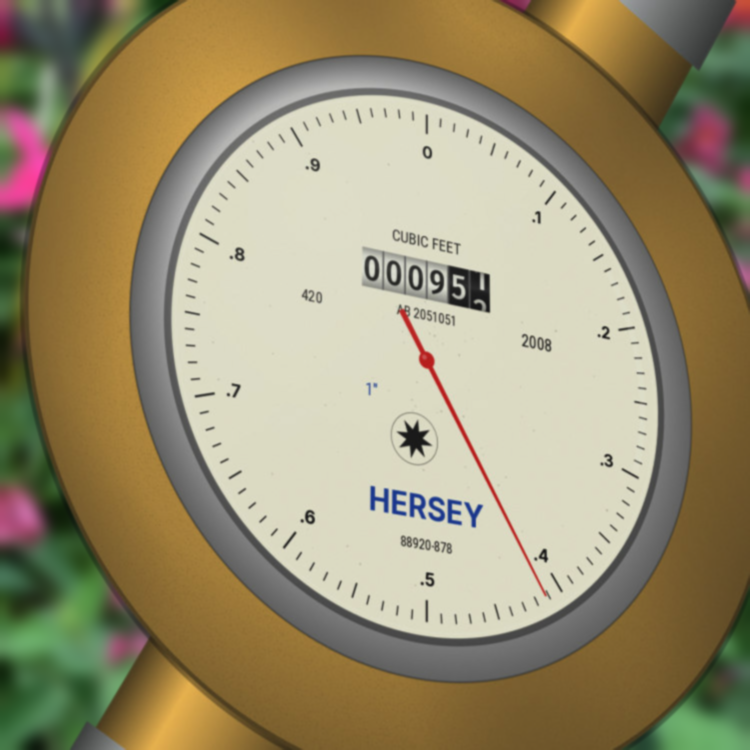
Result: **951.41** ft³
